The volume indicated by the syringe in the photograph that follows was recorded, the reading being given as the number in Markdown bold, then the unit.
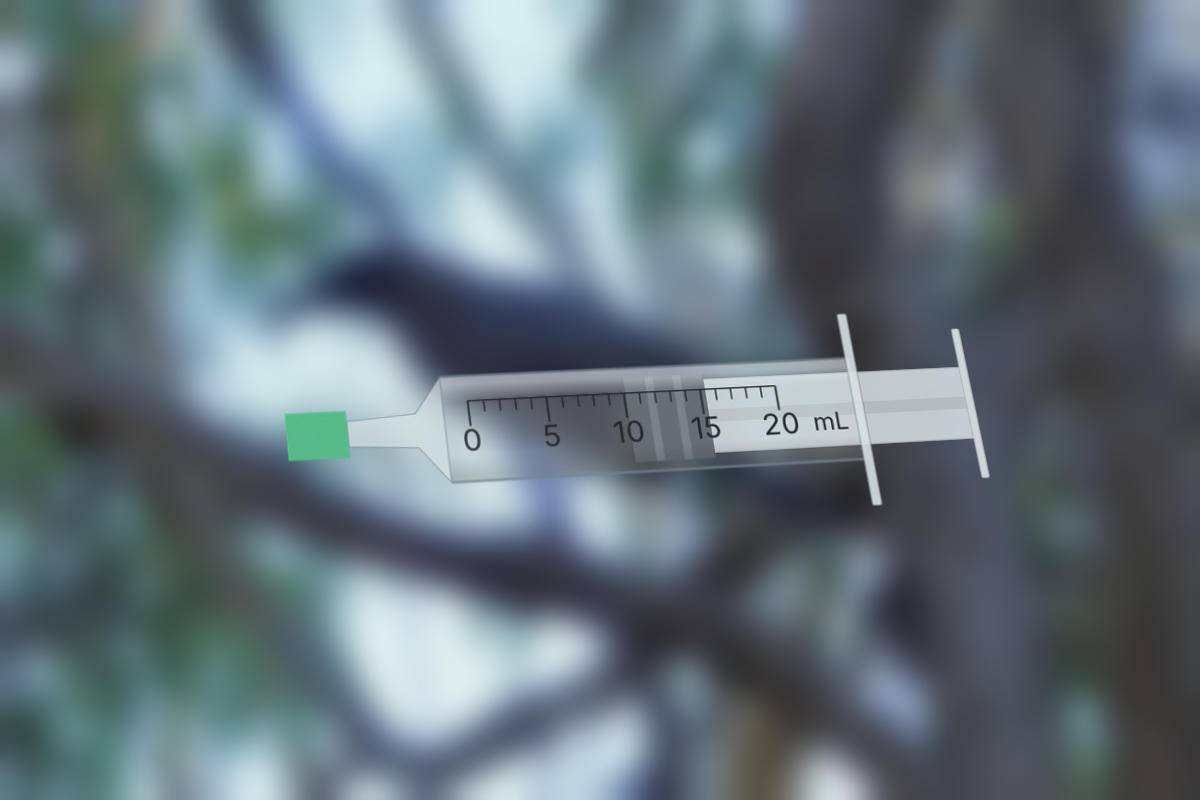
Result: **10** mL
